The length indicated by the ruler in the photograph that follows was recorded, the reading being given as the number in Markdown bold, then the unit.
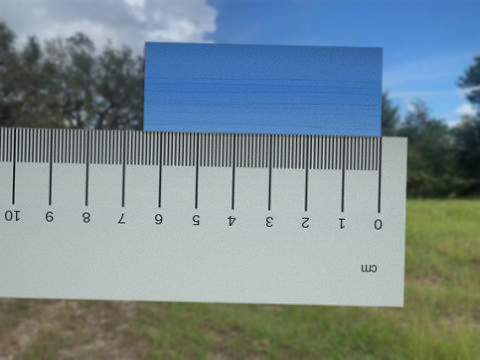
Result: **6.5** cm
